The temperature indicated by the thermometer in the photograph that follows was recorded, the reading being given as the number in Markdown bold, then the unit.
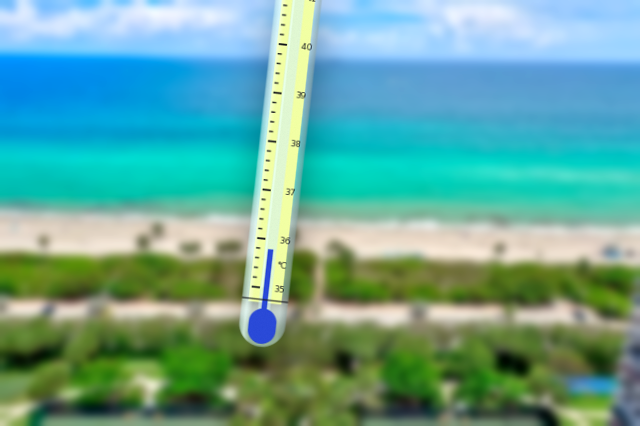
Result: **35.8** °C
